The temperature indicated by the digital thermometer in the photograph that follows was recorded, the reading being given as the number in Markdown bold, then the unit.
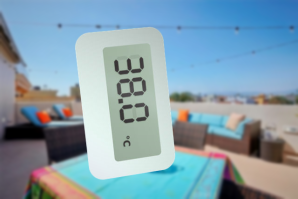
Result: **38.0** °C
